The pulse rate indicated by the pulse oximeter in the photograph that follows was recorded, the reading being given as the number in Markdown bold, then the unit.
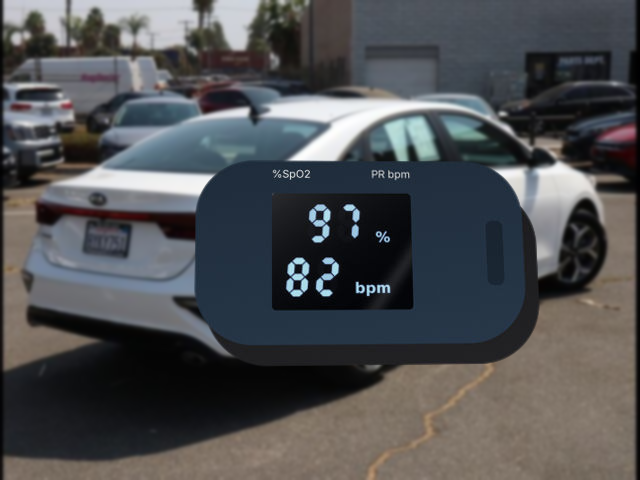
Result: **82** bpm
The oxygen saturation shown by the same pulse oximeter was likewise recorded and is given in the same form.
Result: **97** %
